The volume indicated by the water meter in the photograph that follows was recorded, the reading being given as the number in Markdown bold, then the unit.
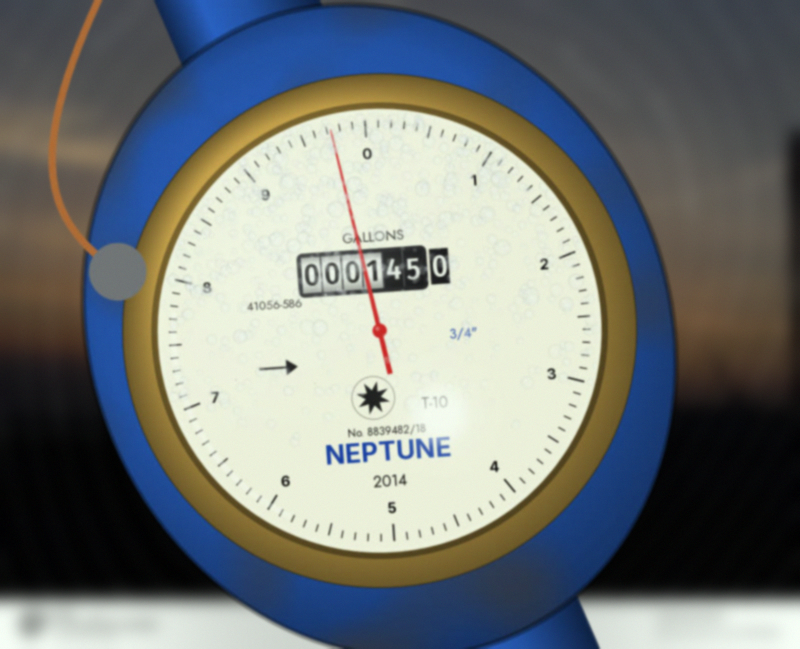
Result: **1449.7** gal
